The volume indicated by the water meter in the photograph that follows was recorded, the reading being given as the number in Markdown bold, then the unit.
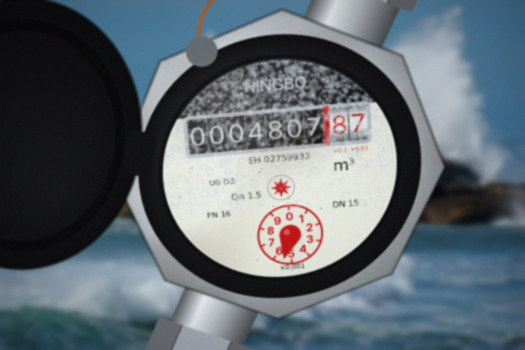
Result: **4807.875** m³
